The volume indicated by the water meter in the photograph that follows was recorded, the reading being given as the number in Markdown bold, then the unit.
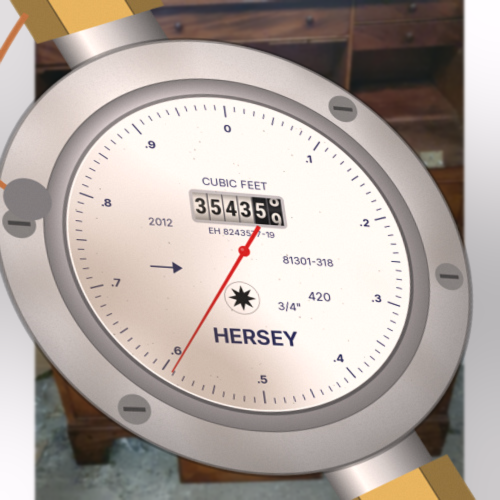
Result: **354358.59** ft³
